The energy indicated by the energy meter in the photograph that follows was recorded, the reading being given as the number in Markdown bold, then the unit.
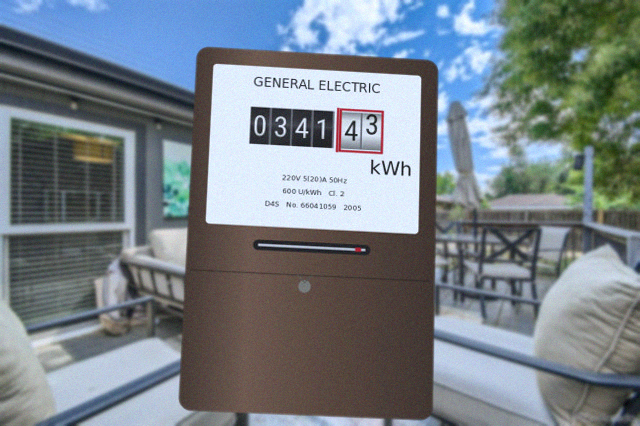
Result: **341.43** kWh
